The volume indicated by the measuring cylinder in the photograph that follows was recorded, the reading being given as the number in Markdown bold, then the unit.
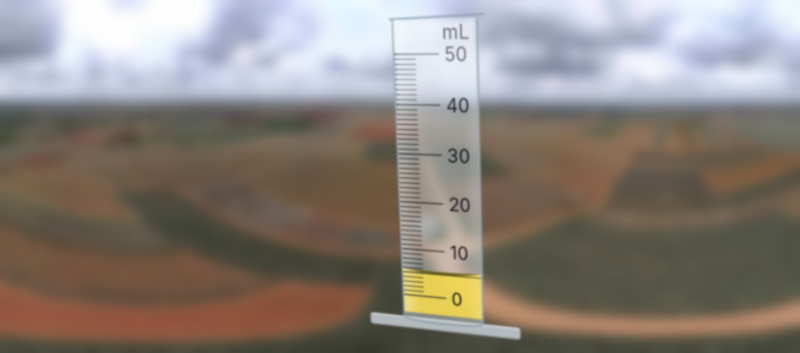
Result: **5** mL
